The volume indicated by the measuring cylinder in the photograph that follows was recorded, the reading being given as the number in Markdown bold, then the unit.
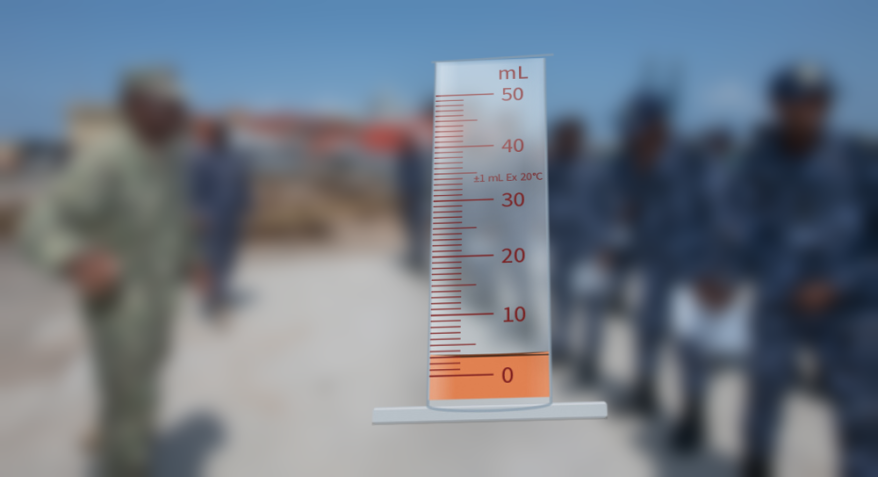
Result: **3** mL
